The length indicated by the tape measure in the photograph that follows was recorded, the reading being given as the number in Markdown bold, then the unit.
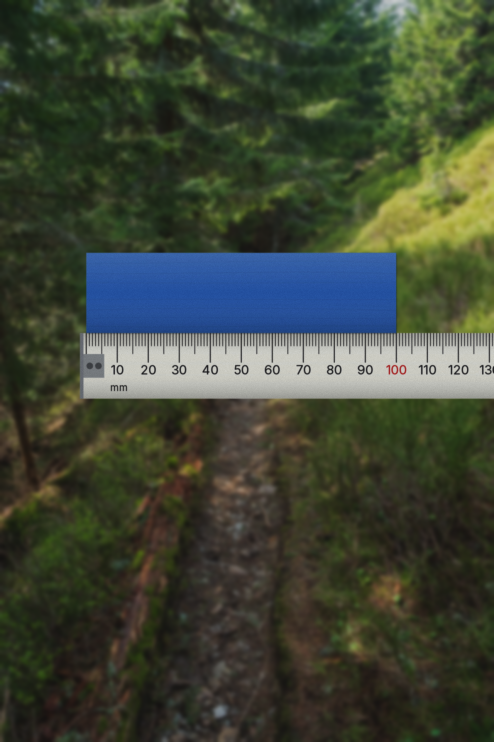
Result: **100** mm
